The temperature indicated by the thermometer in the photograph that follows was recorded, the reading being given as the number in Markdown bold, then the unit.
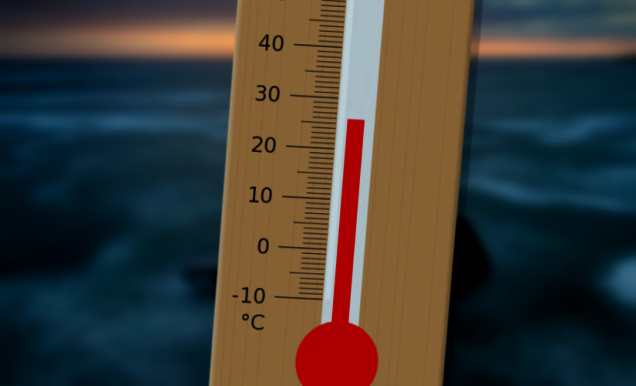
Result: **26** °C
